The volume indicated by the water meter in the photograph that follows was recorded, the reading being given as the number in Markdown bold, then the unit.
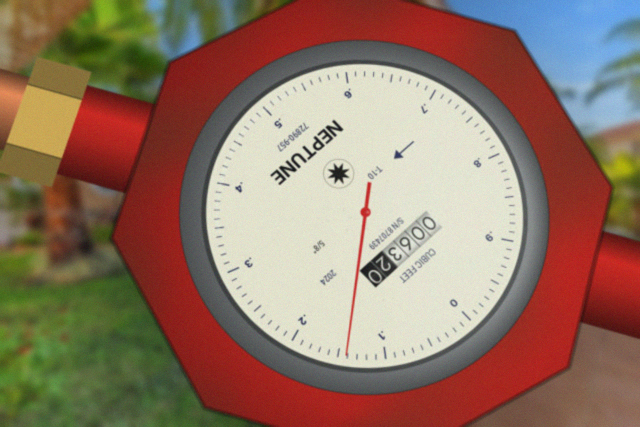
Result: **6320.14** ft³
